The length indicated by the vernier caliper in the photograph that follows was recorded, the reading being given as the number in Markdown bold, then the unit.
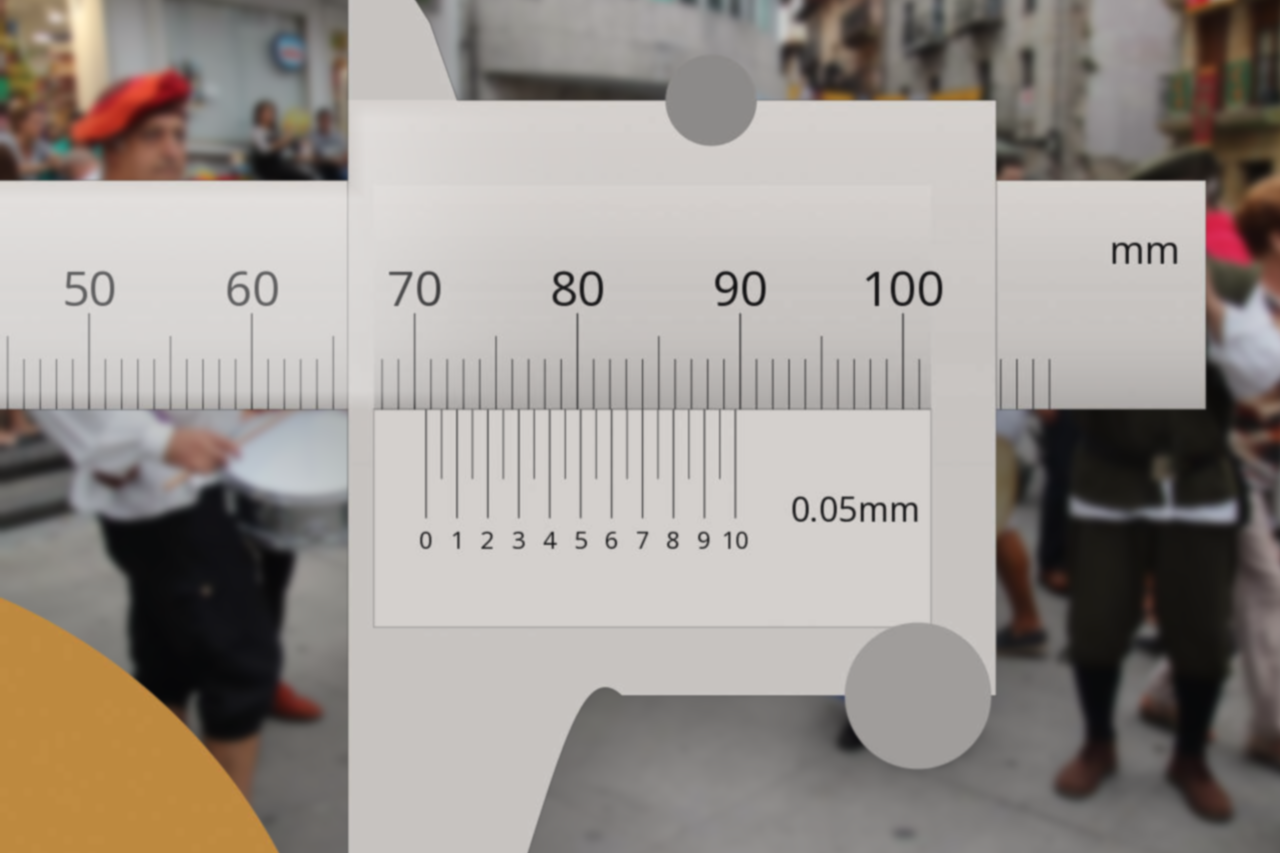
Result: **70.7** mm
